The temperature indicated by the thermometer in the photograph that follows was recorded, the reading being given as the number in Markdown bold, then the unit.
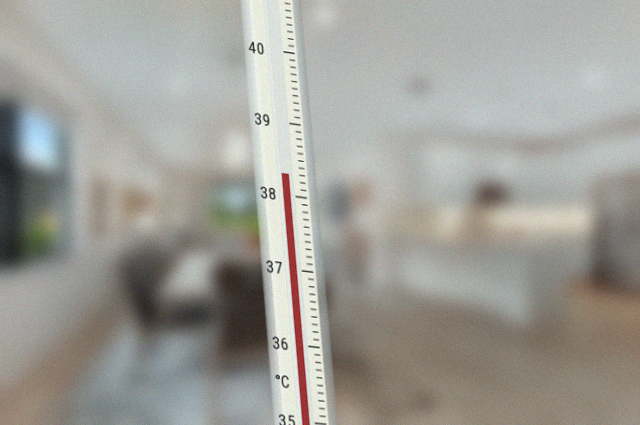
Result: **38.3** °C
